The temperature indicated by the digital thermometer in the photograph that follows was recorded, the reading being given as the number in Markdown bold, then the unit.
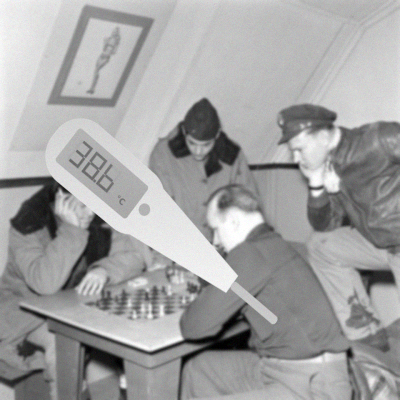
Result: **38.6** °C
